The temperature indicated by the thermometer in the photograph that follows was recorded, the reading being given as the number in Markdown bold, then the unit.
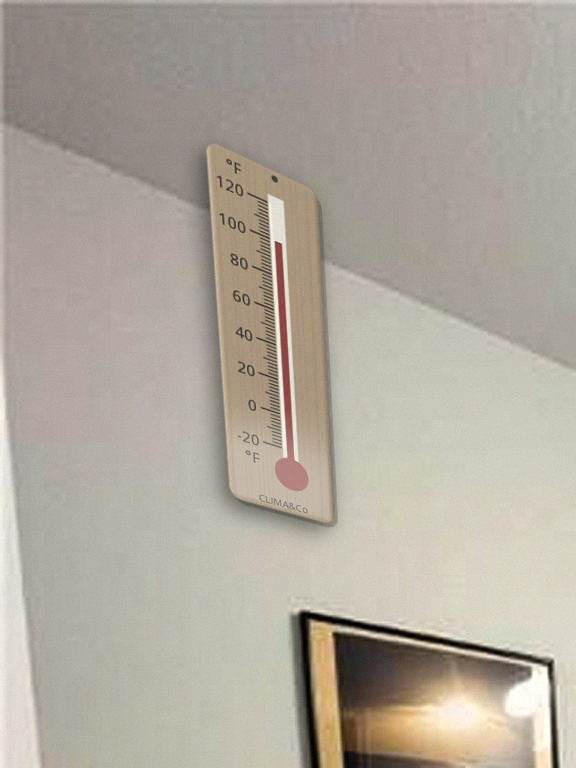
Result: **100** °F
